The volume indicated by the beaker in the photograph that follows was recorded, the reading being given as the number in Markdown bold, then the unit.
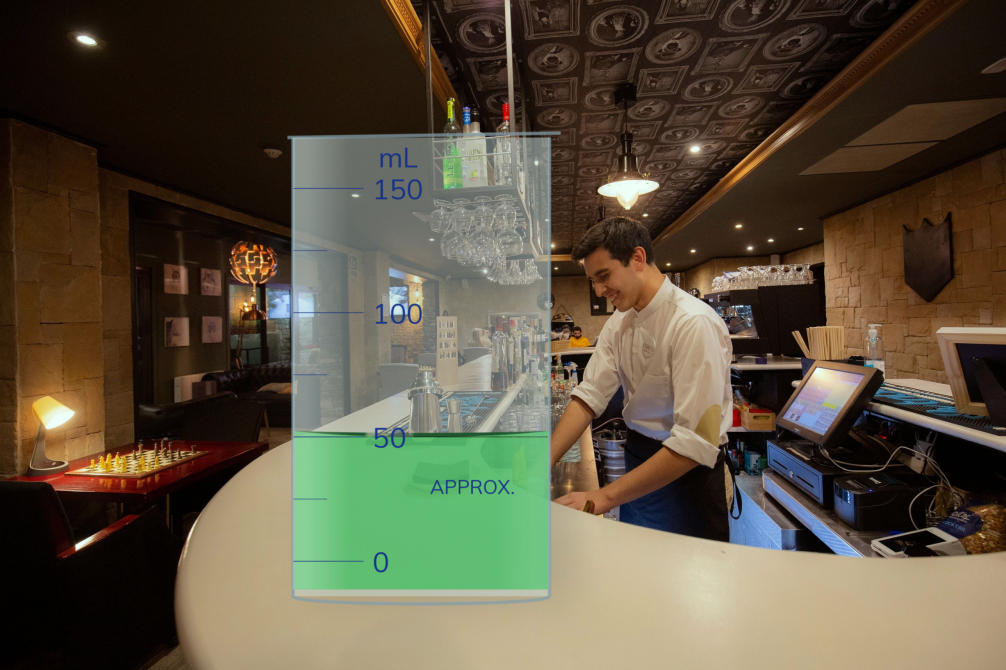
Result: **50** mL
